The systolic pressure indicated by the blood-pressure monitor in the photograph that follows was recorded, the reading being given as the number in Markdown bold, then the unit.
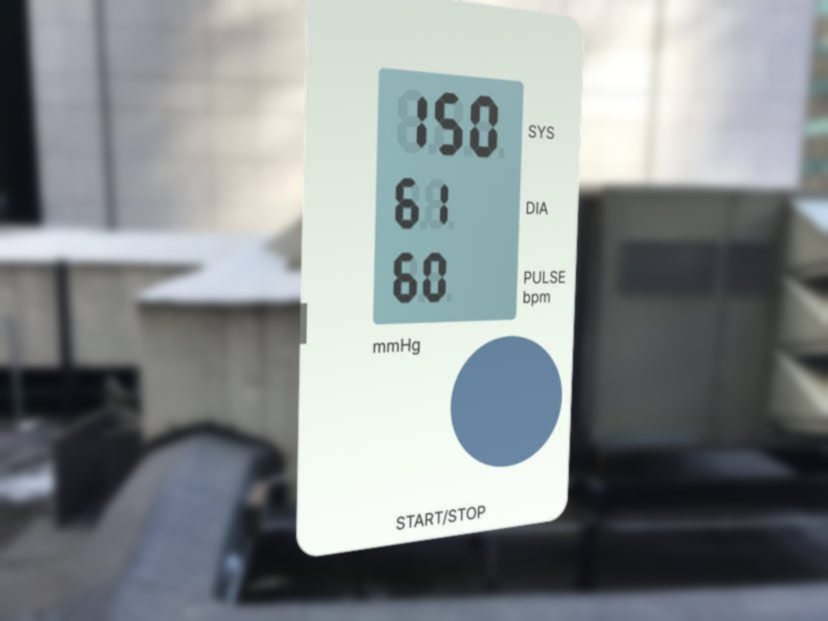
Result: **150** mmHg
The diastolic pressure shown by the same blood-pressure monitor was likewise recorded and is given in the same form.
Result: **61** mmHg
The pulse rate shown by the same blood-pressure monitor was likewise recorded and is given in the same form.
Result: **60** bpm
